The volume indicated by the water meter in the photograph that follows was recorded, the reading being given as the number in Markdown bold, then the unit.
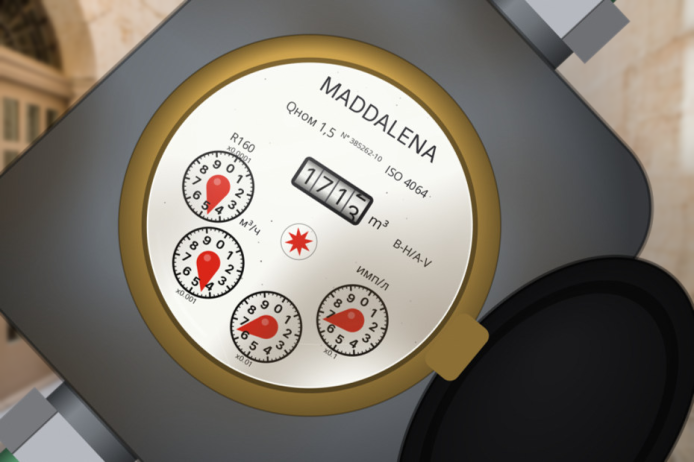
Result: **1712.6644** m³
